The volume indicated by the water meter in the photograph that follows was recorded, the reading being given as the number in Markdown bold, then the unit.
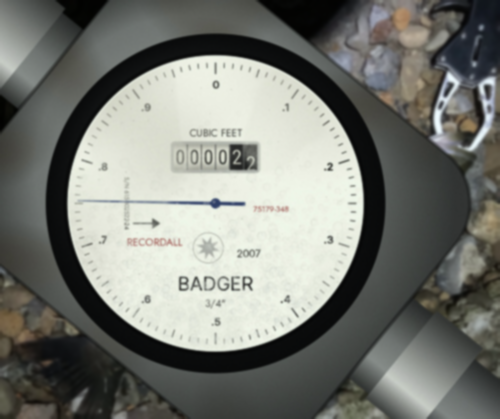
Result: **21.75** ft³
